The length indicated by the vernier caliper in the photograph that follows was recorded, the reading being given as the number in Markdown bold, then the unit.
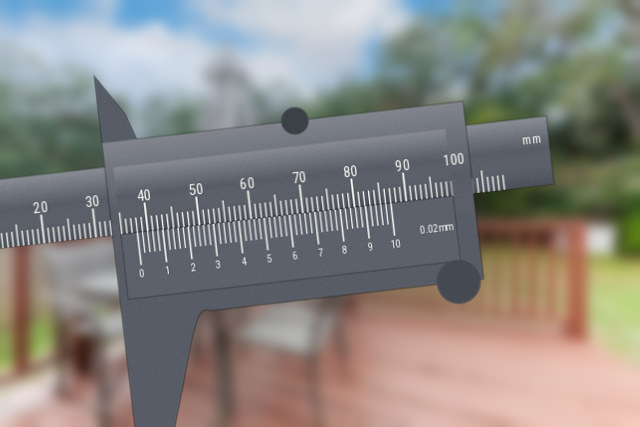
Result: **38.0** mm
